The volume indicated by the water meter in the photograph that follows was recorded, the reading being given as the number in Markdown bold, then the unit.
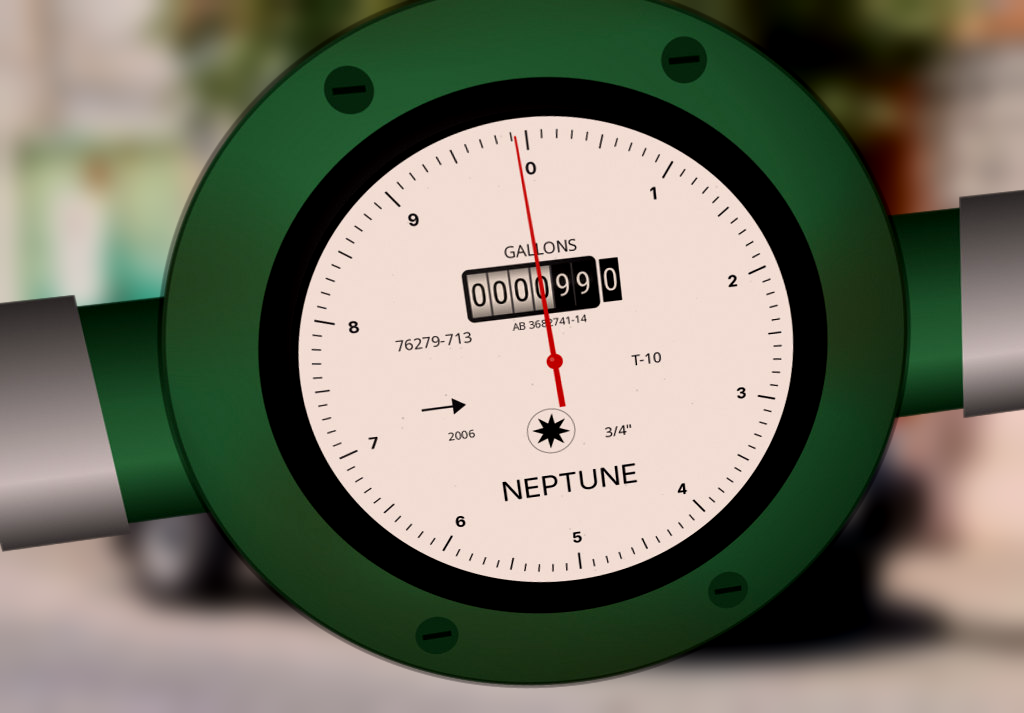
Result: **989.9** gal
